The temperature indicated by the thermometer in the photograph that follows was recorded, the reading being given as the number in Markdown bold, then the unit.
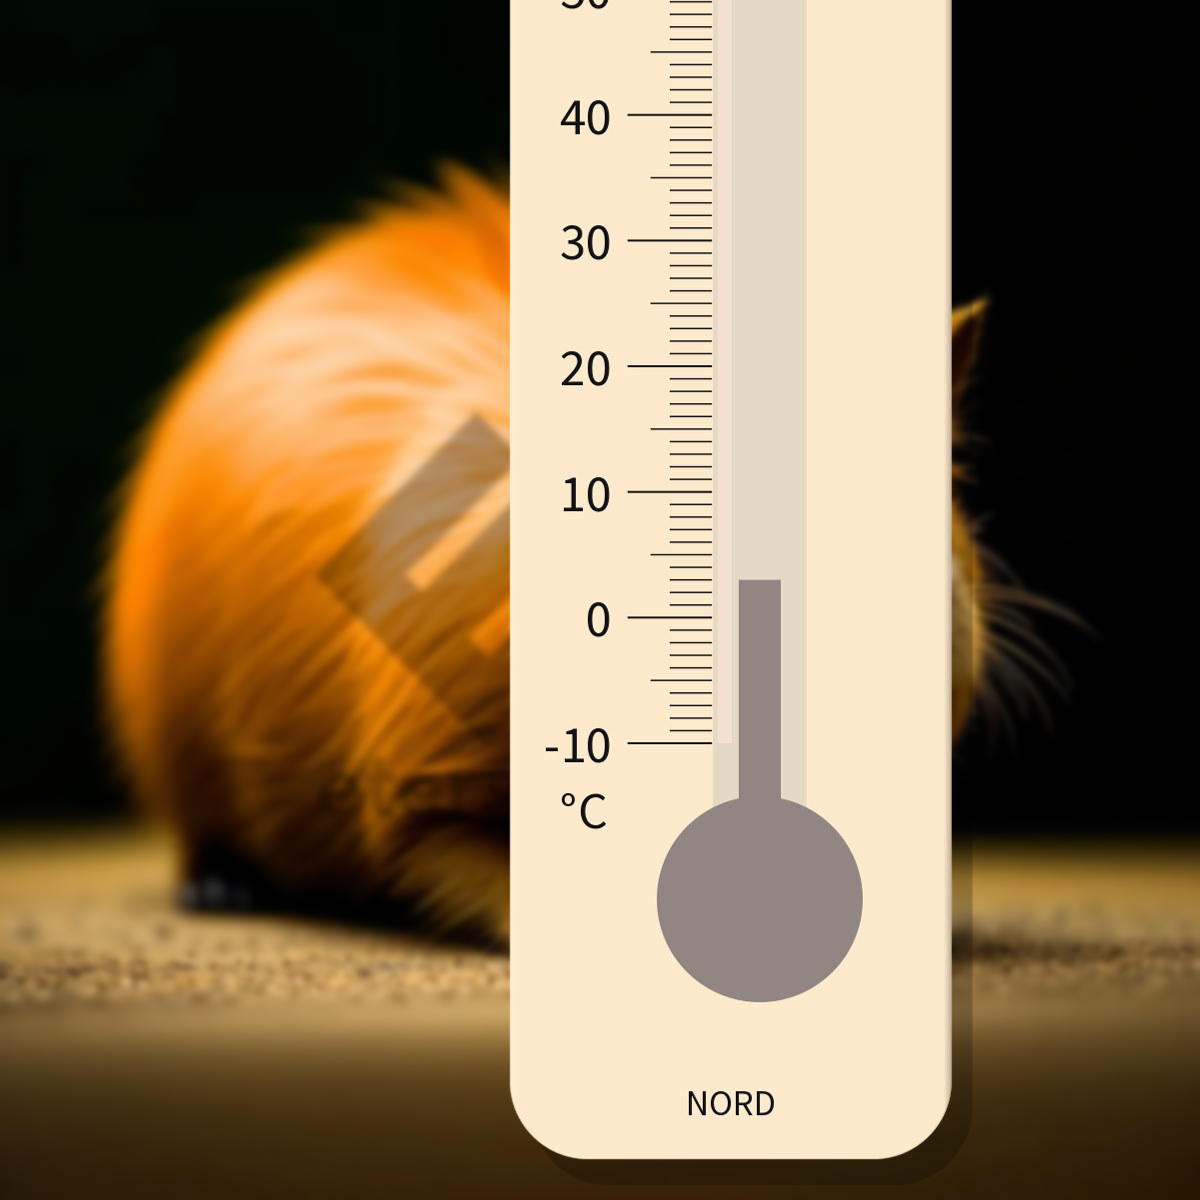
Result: **3** °C
